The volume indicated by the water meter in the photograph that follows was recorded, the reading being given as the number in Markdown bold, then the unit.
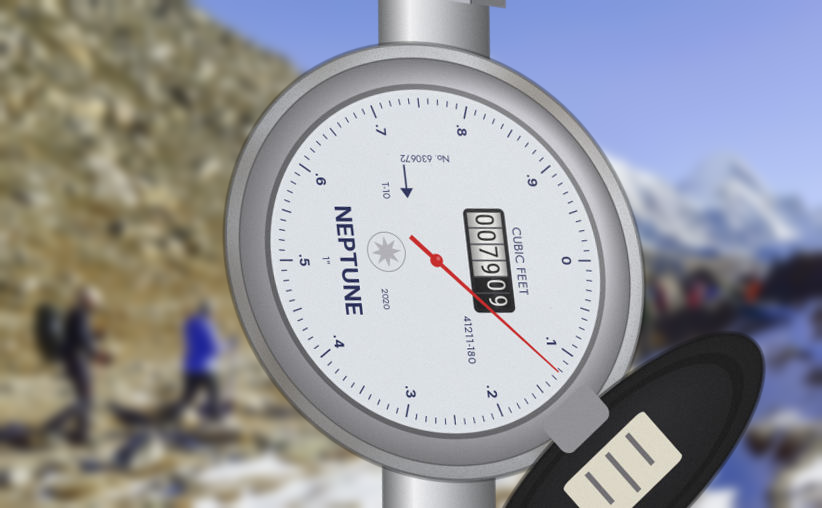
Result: **7909.12** ft³
